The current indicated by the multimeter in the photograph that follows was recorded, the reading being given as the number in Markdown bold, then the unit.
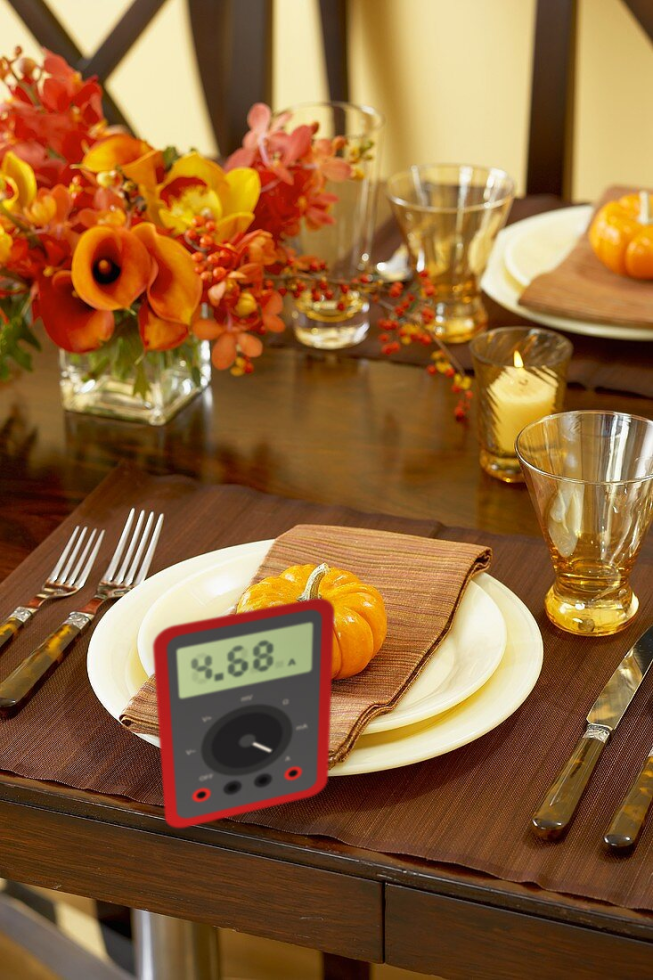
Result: **4.68** A
